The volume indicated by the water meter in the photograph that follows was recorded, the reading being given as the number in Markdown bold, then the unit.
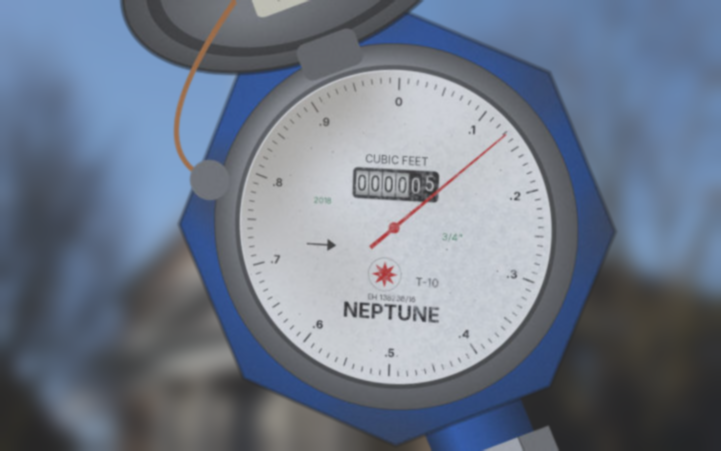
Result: **5.13** ft³
